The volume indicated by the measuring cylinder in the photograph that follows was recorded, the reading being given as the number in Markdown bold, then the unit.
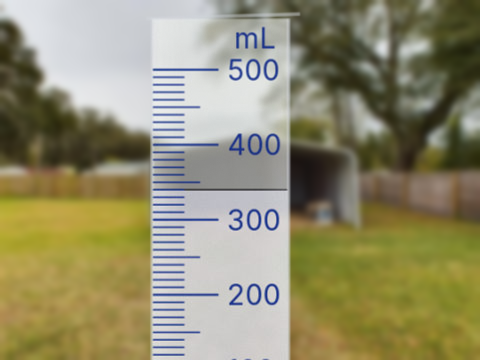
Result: **340** mL
